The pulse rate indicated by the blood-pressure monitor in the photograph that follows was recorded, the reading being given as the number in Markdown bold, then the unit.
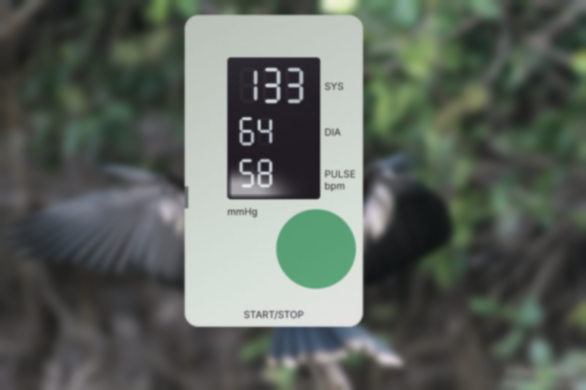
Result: **58** bpm
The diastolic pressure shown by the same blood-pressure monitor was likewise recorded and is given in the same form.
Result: **64** mmHg
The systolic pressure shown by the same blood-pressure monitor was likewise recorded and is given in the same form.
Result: **133** mmHg
